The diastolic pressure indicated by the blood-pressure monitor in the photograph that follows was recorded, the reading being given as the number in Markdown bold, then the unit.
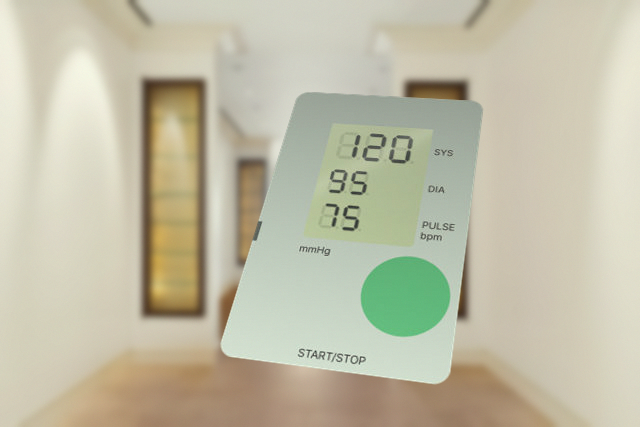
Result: **95** mmHg
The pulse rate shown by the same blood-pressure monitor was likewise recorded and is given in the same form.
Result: **75** bpm
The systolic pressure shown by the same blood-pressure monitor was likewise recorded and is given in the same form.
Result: **120** mmHg
